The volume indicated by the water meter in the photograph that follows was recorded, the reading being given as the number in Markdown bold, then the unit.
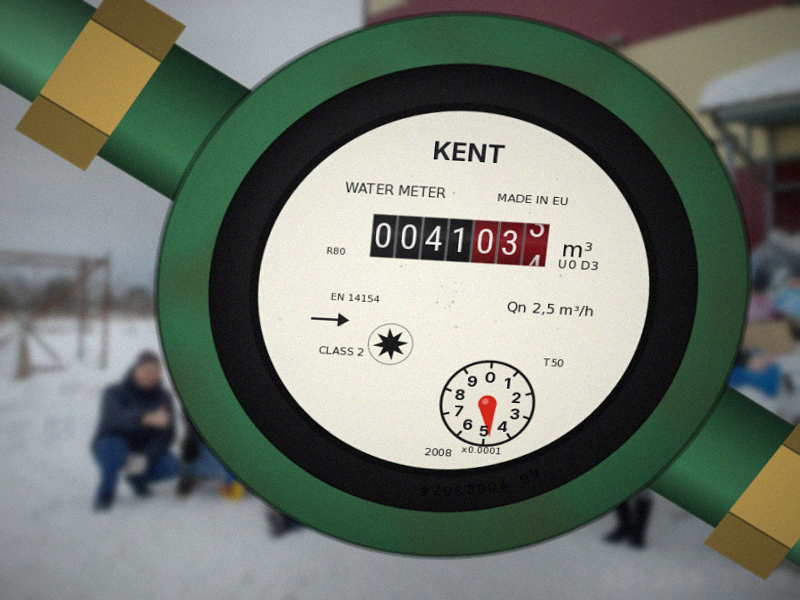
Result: **41.0334** m³
